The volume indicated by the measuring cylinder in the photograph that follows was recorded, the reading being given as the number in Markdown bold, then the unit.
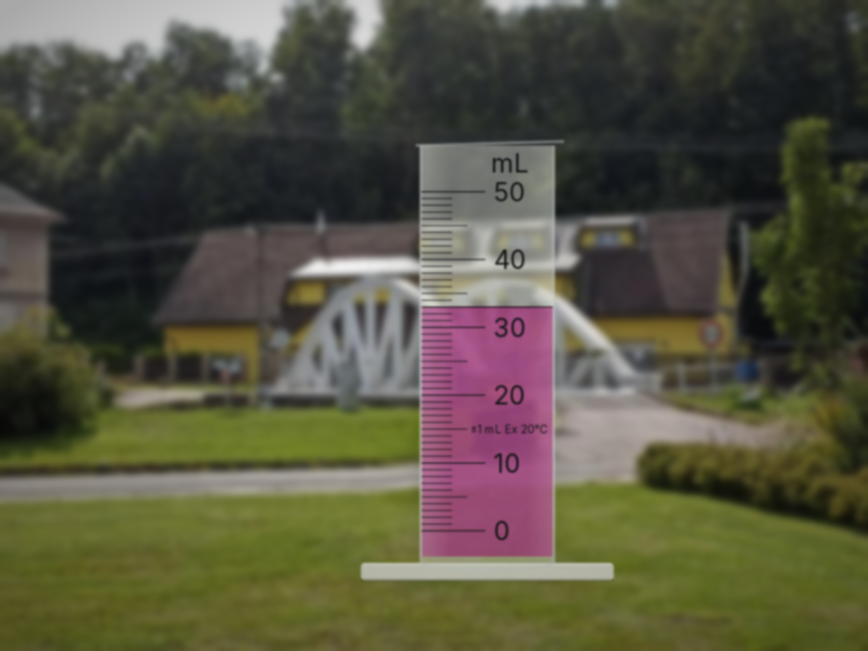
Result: **33** mL
